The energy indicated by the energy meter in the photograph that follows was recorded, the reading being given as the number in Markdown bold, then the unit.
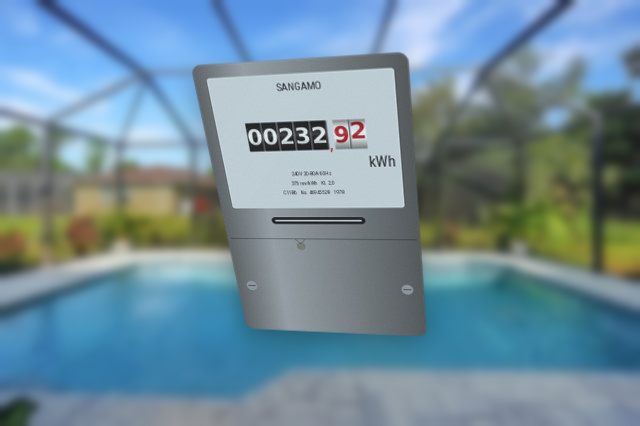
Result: **232.92** kWh
